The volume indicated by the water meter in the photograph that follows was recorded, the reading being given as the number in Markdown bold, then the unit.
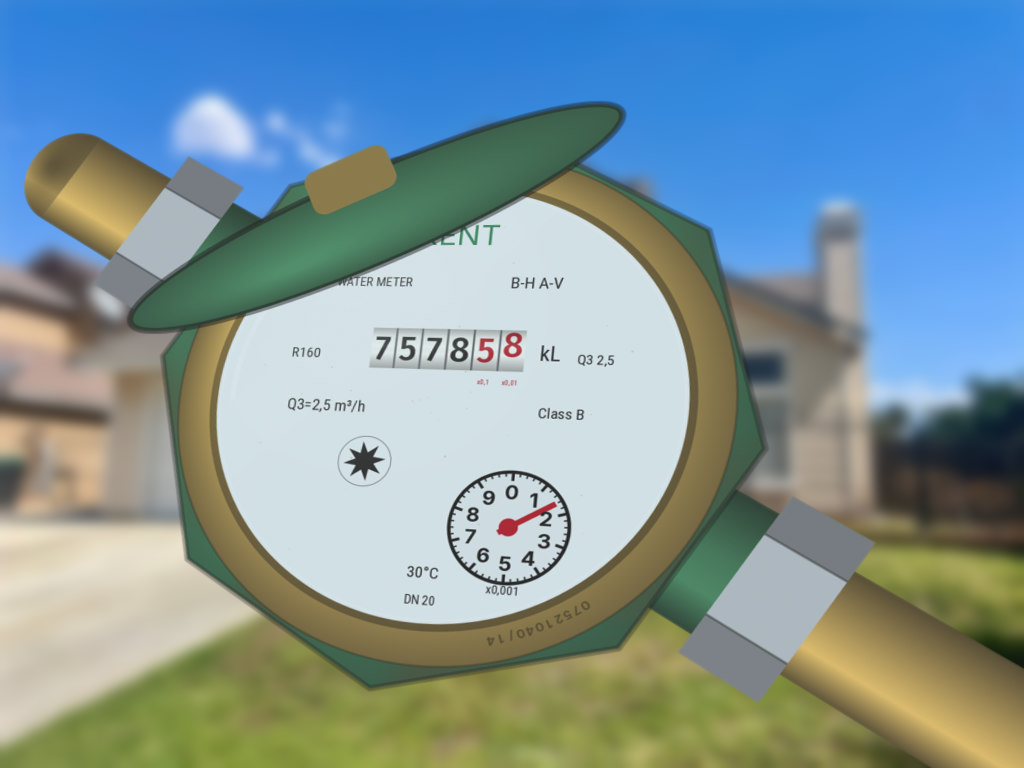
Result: **7578.581** kL
